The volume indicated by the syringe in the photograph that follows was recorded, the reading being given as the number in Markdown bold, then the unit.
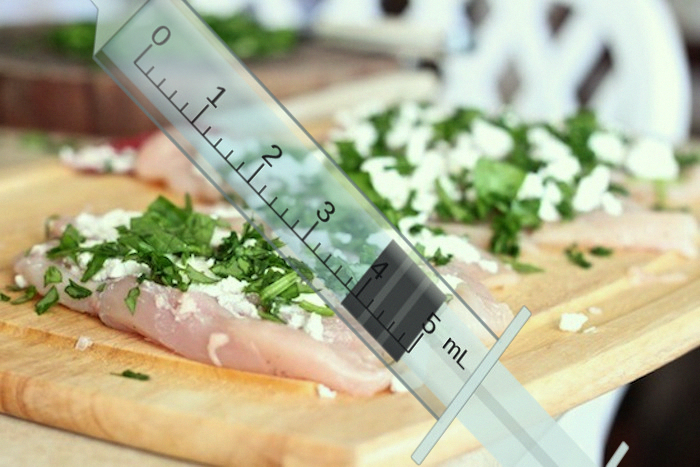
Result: **3.9** mL
